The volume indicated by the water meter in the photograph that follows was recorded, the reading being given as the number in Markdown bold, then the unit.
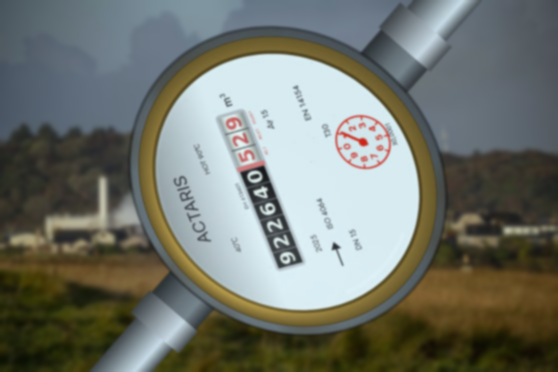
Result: **922640.5291** m³
